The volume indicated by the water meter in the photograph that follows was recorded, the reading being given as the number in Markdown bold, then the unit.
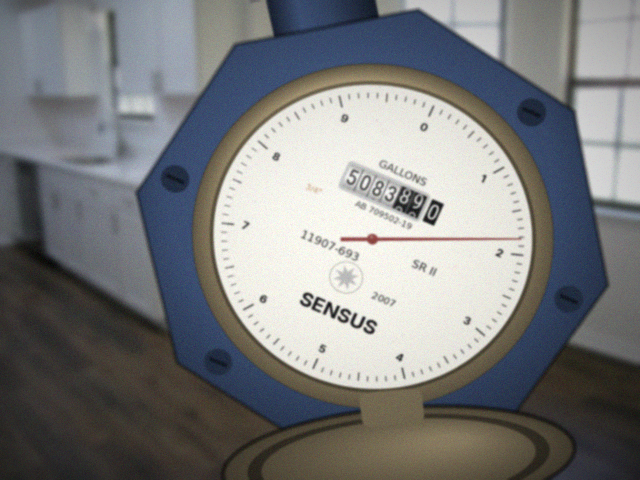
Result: **5083891.8** gal
